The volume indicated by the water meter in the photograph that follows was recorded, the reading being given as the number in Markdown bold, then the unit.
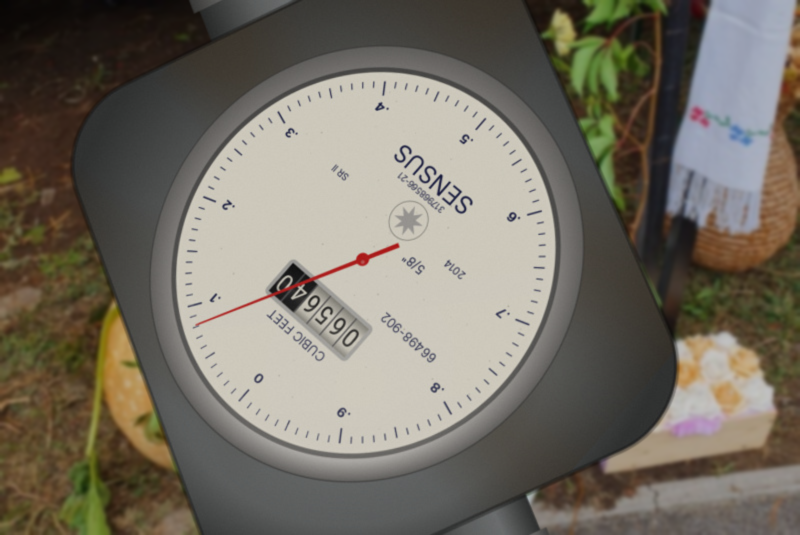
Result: **65640.08** ft³
